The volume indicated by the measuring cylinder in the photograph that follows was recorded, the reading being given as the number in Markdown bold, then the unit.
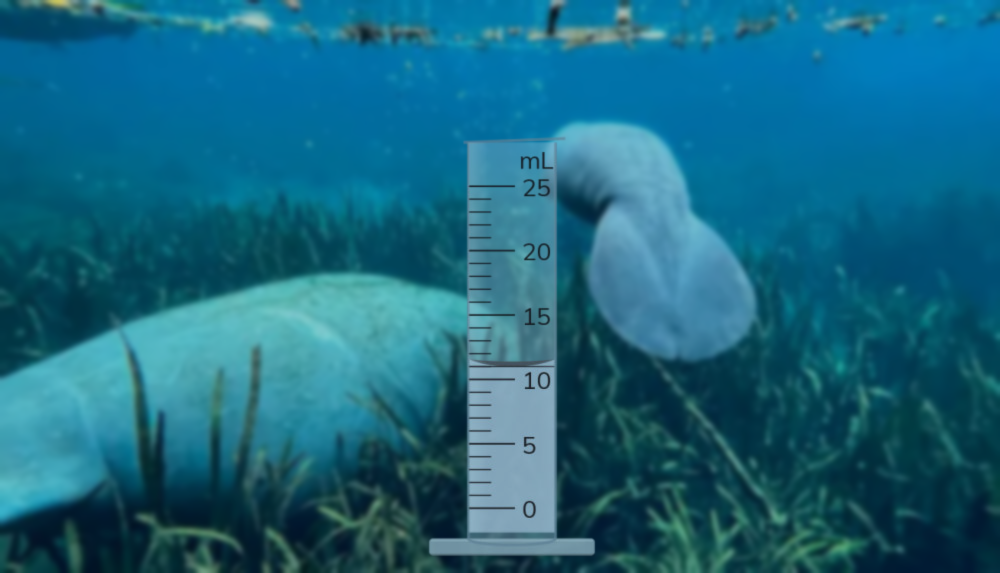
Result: **11** mL
